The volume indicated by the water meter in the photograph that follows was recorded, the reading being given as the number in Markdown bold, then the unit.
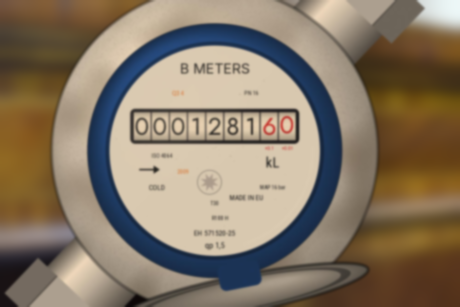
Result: **1281.60** kL
